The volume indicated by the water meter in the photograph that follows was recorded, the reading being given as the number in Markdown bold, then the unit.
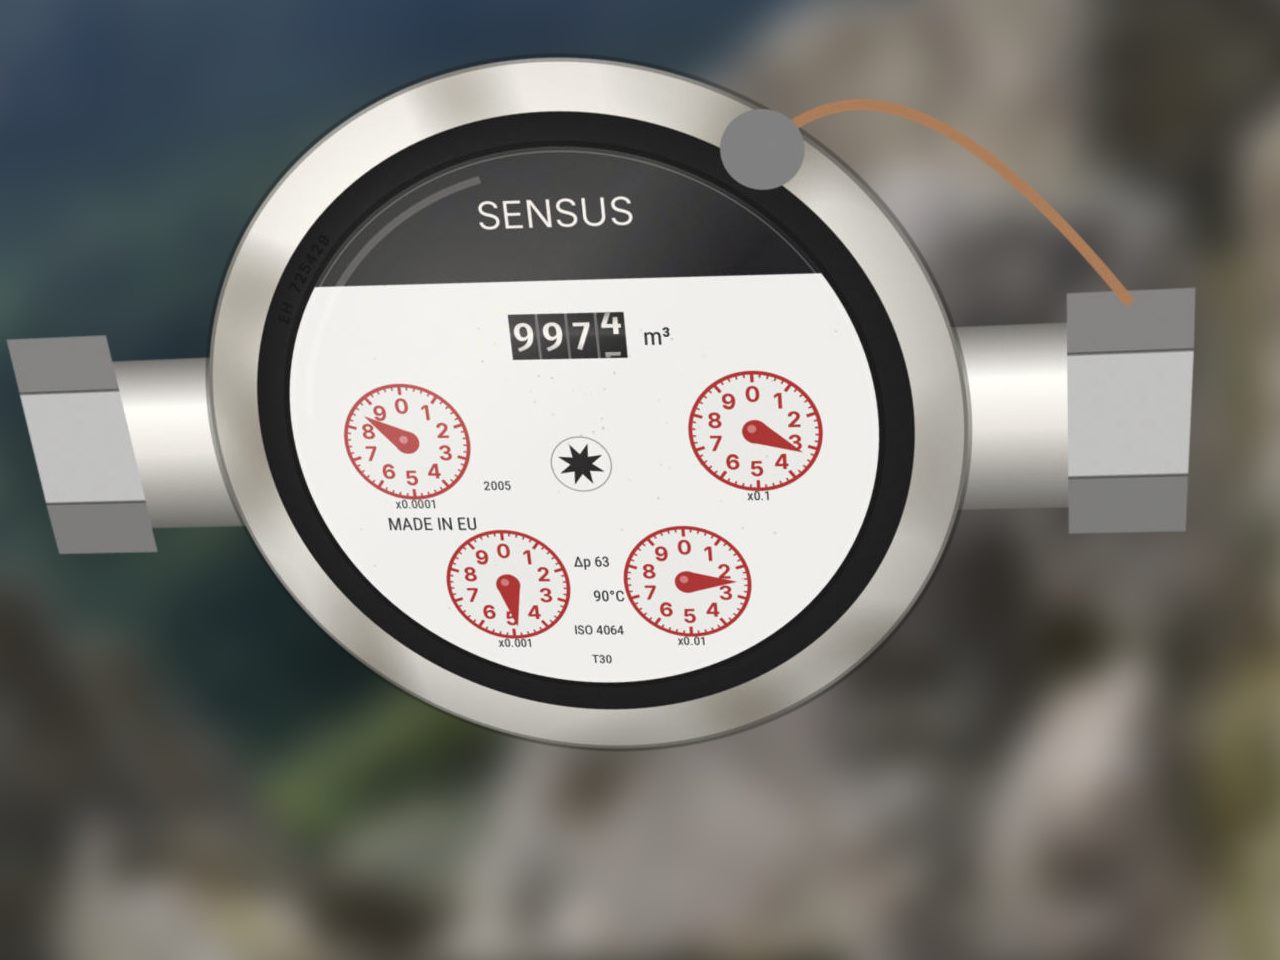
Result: **9974.3248** m³
